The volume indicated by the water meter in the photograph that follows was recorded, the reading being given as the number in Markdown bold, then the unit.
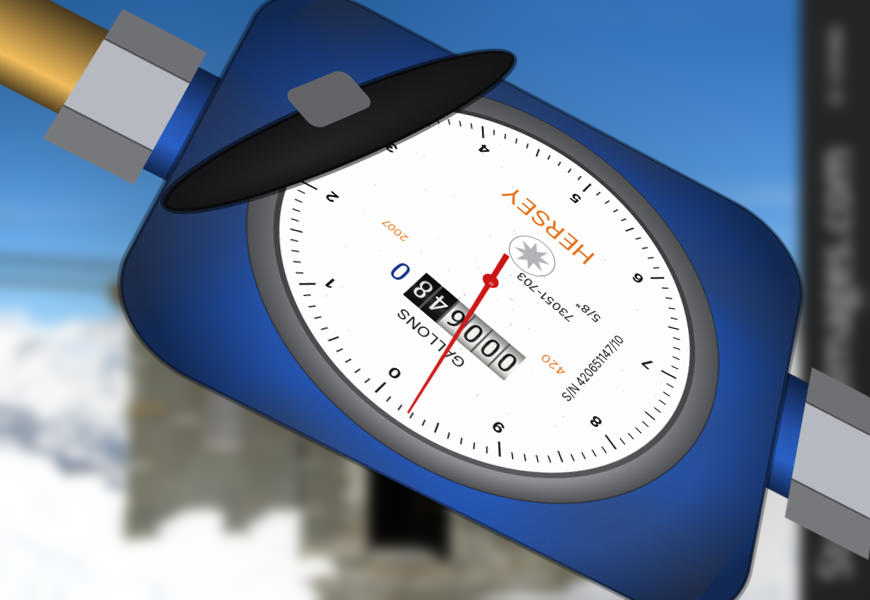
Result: **6479.7** gal
